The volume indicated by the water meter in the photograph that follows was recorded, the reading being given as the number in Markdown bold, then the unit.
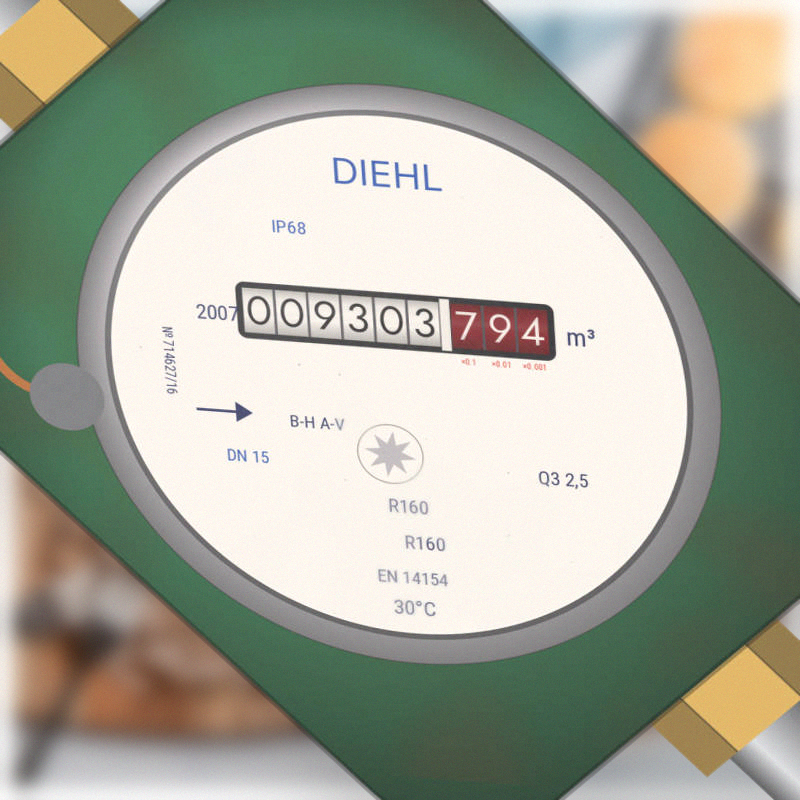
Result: **9303.794** m³
